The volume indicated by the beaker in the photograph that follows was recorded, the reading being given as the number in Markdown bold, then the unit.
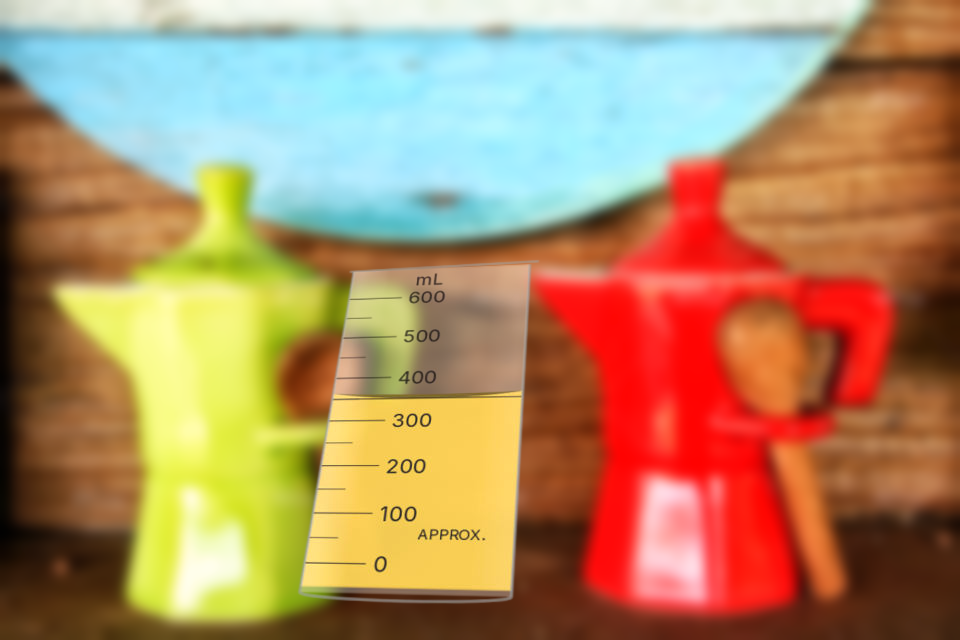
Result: **350** mL
